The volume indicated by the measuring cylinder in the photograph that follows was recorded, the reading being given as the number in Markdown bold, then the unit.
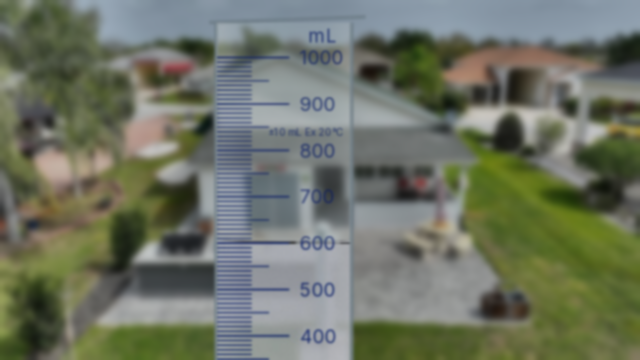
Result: **600** mL
